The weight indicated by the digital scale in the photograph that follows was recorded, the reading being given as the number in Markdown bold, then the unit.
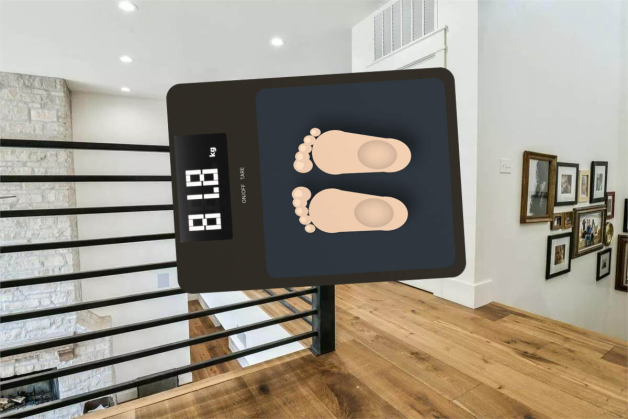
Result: **81.8** kg
